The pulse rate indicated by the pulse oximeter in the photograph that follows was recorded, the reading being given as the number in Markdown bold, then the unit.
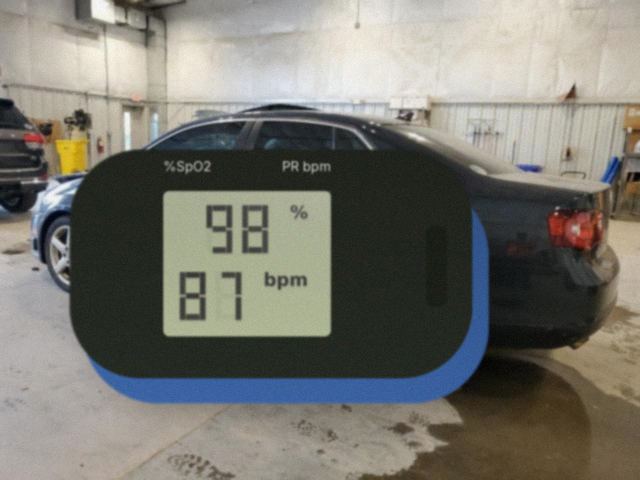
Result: **87** bpm
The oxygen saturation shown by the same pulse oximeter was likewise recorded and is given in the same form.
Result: **98** %
